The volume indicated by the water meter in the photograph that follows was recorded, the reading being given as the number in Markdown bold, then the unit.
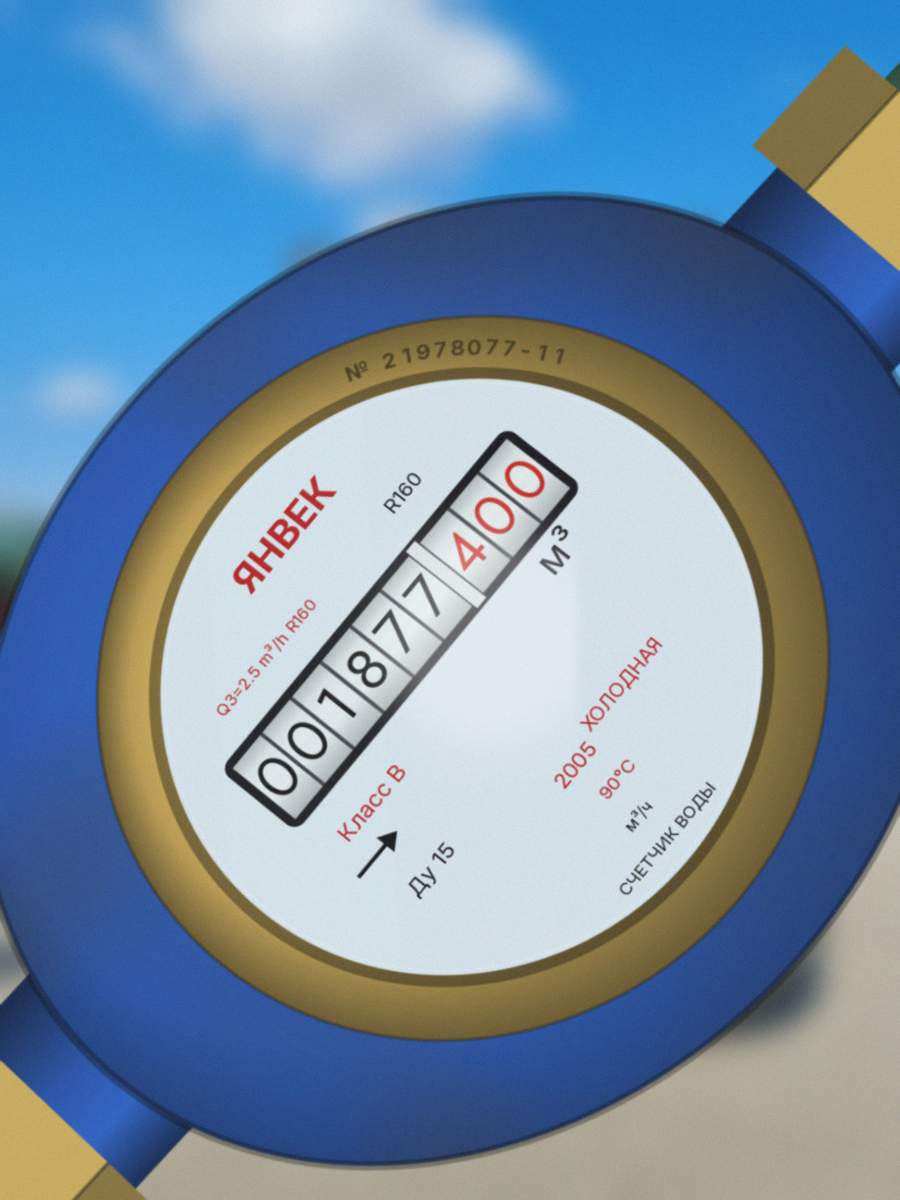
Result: **1877.400** m³
